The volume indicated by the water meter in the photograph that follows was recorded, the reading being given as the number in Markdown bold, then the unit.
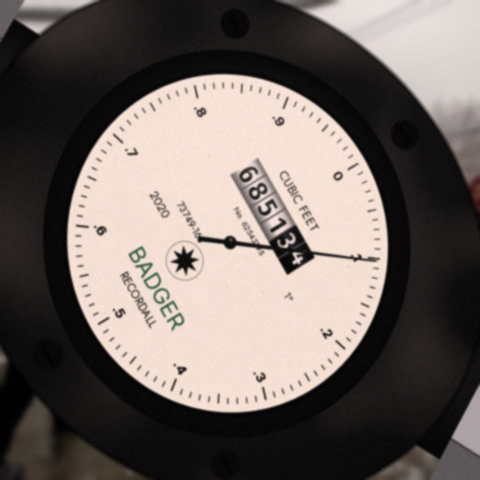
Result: **685134.10** ft³
